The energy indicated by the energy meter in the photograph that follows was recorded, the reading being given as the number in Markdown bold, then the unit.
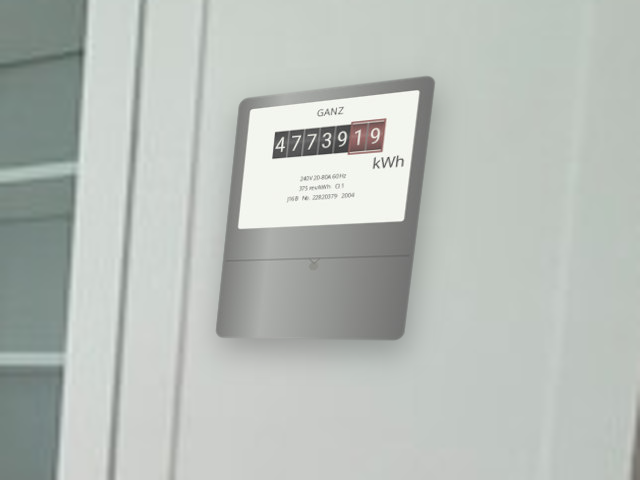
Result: **47739.19** kWh
